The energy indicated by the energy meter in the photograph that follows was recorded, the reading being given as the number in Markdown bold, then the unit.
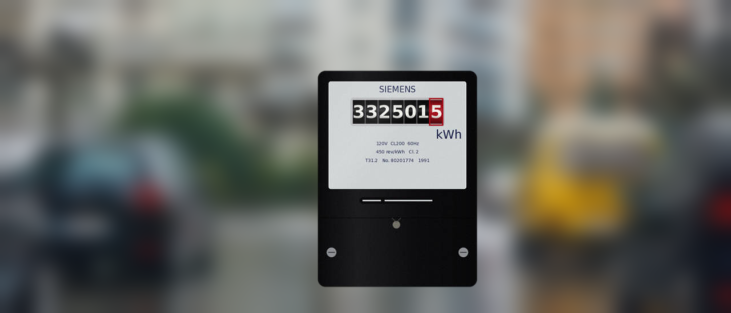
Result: **332501.5** kWh
